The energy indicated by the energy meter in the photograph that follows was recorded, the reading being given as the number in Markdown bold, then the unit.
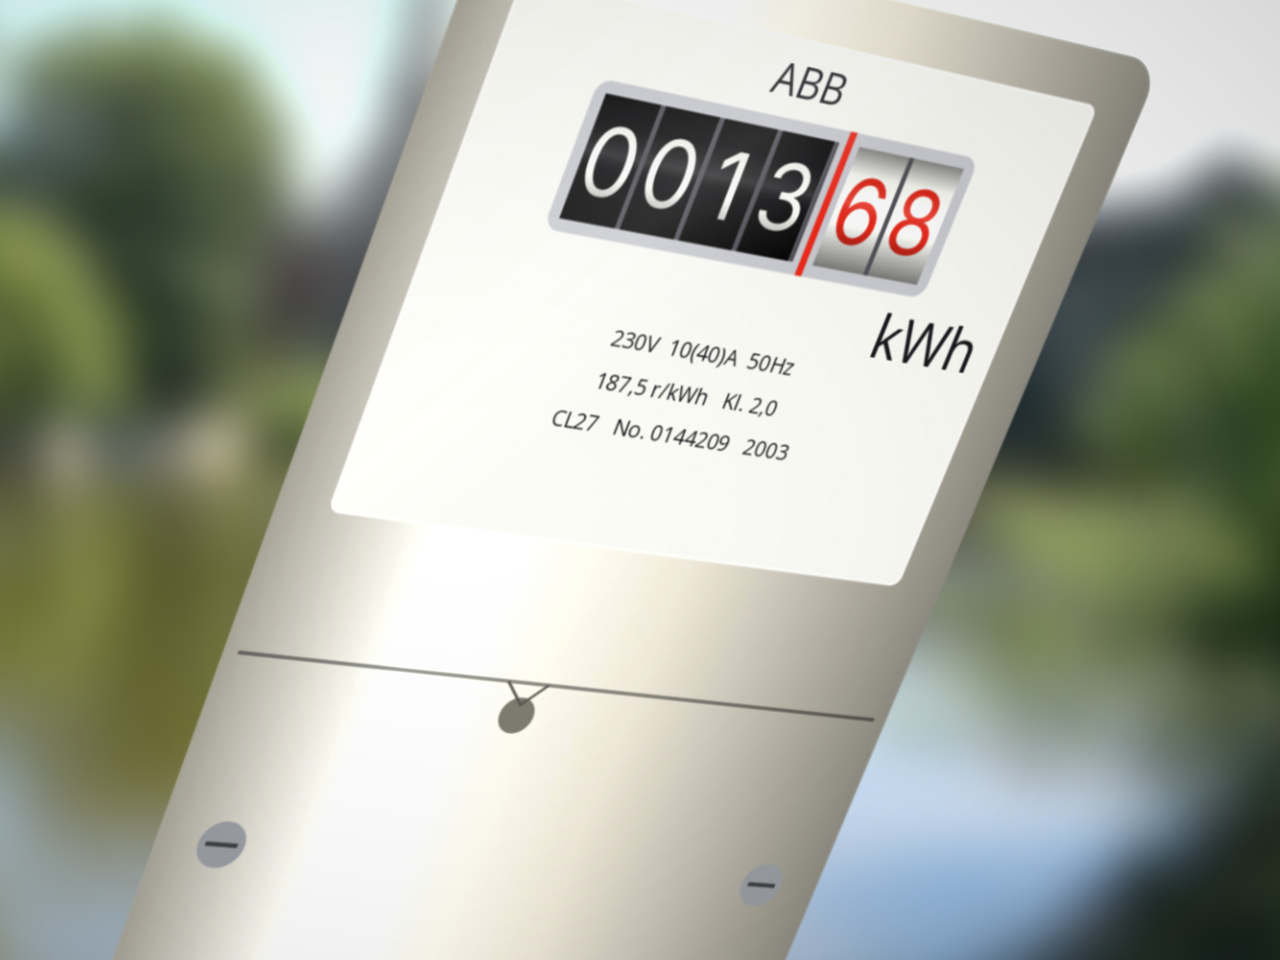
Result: **13.68** kWh
